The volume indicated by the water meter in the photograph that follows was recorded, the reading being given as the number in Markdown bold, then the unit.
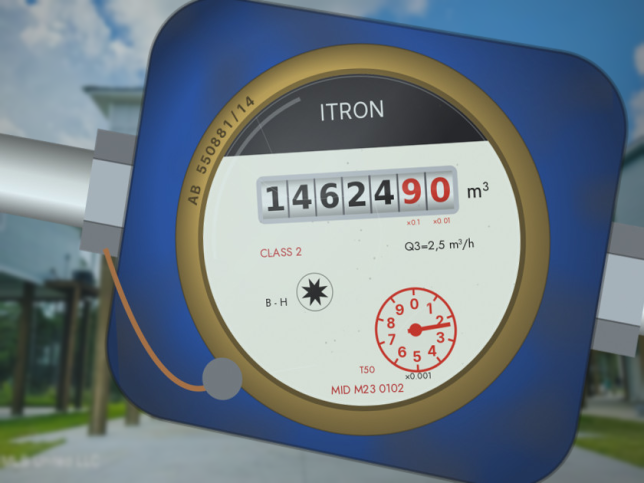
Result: **14624.902** m³
